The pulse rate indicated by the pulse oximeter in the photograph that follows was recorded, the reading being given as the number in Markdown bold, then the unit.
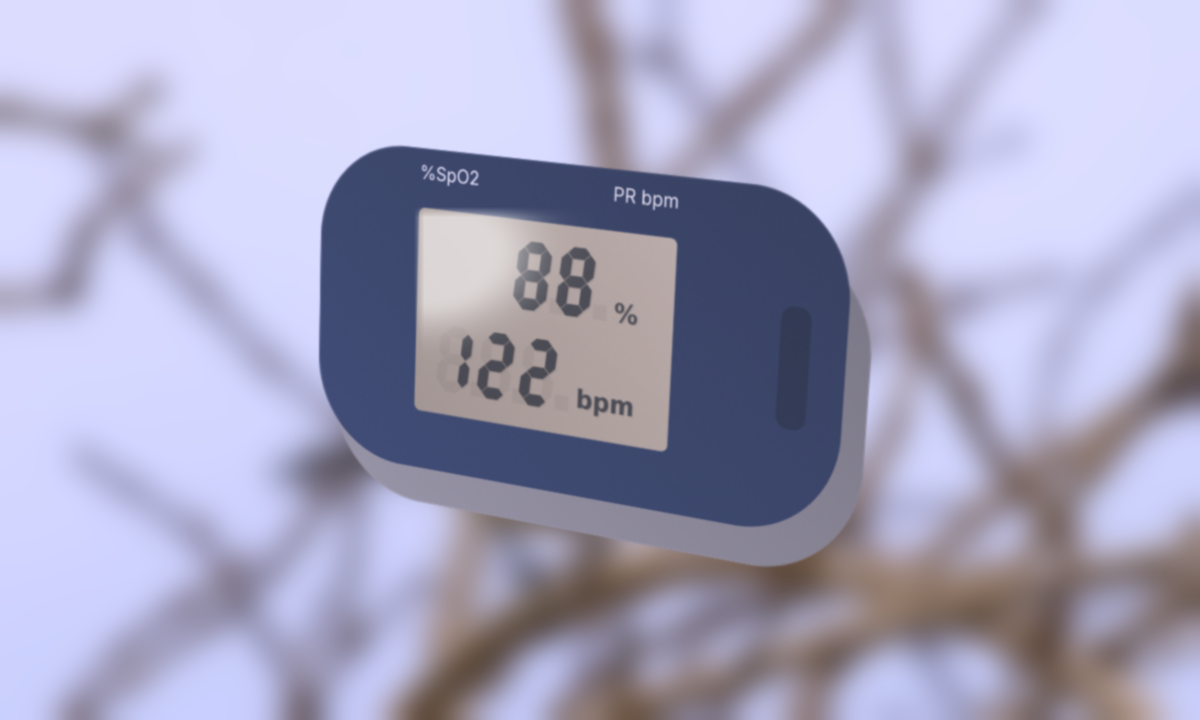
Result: **122** bpm
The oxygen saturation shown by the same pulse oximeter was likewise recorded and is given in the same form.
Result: **88** %
